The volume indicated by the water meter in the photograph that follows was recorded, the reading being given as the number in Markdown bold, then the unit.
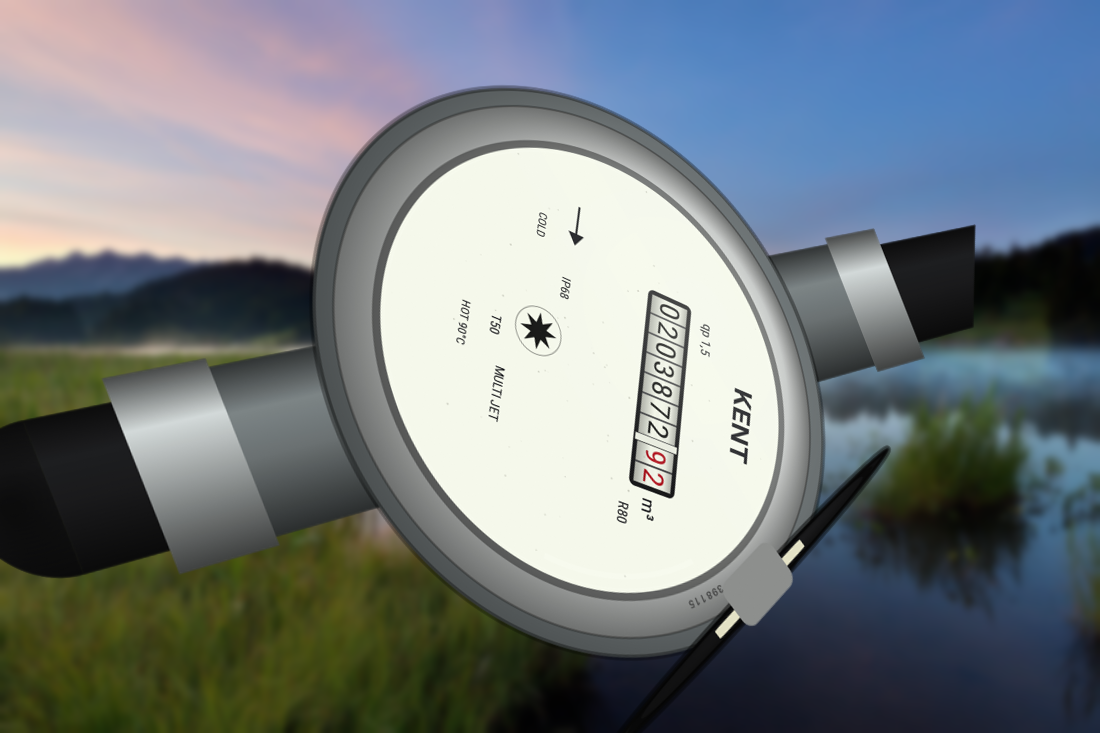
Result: **203872.92** m³
